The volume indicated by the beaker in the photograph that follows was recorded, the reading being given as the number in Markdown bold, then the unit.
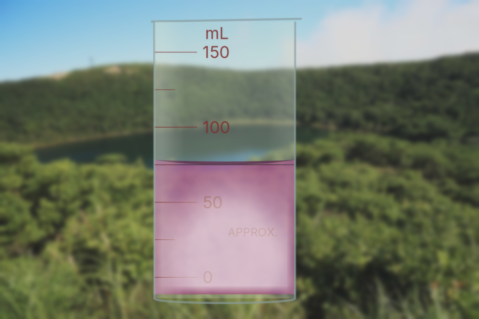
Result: **75** mL
